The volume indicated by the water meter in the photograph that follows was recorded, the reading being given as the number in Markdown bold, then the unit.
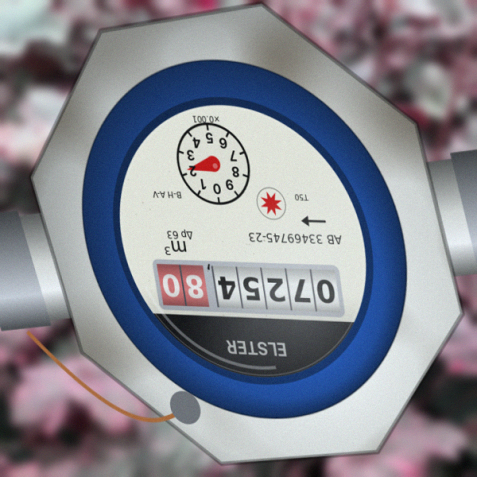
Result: **7254.802** m³
